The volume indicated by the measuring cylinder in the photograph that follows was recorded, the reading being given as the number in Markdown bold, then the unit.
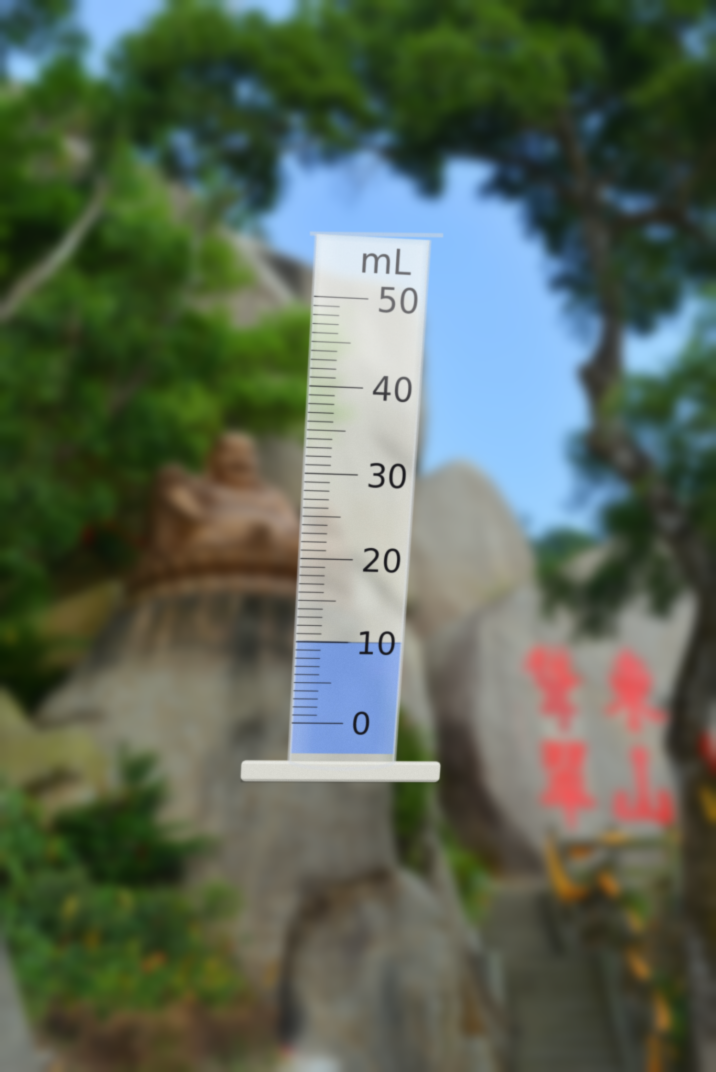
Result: **10** mL
